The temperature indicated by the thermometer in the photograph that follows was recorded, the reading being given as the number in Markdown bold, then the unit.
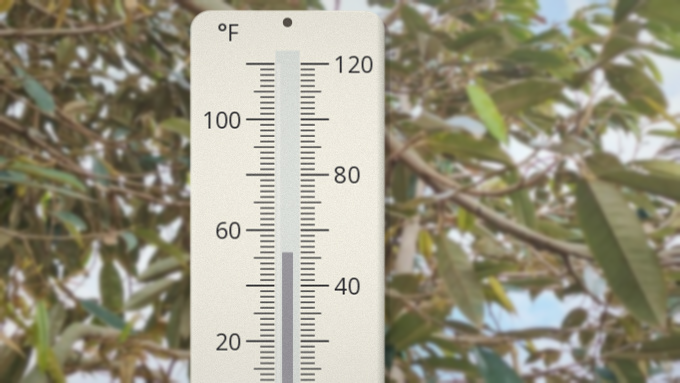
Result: **52** °F
